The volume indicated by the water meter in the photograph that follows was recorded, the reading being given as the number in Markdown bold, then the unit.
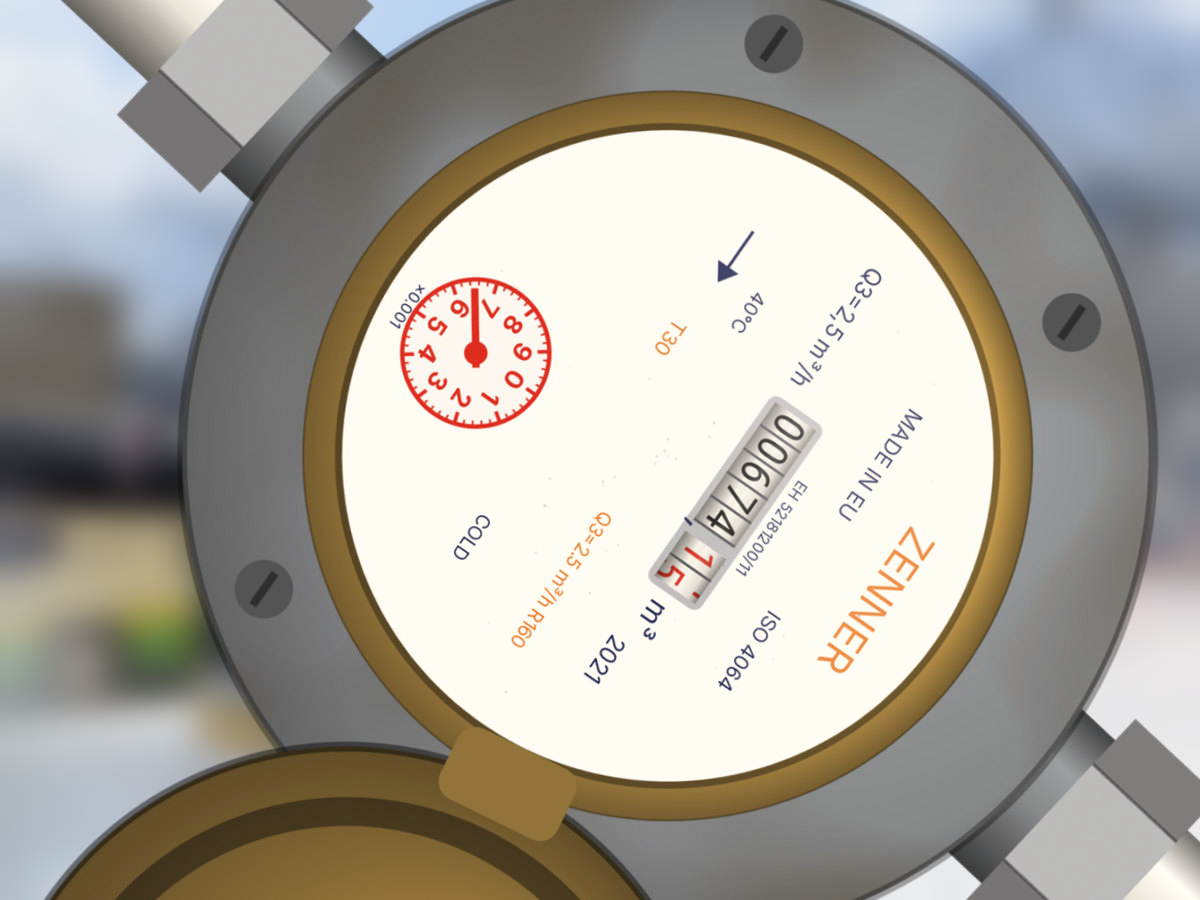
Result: **674.146** m³
